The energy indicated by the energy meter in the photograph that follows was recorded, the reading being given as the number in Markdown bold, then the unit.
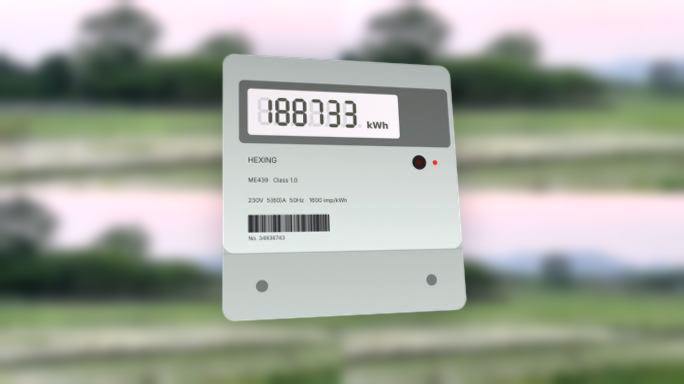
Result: **188733** kWh
